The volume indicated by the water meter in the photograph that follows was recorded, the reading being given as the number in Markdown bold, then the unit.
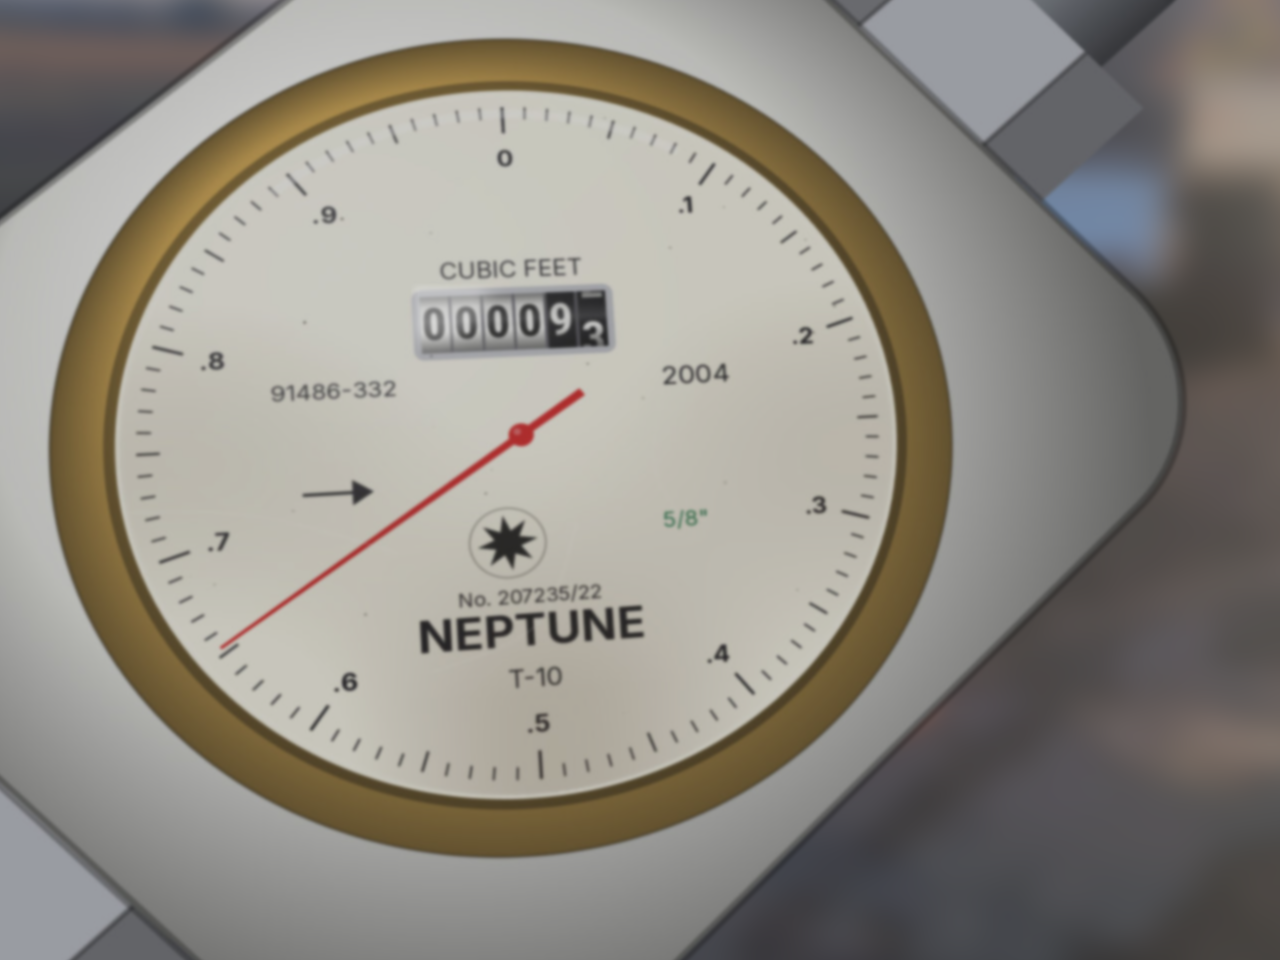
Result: **92.65** ft³
